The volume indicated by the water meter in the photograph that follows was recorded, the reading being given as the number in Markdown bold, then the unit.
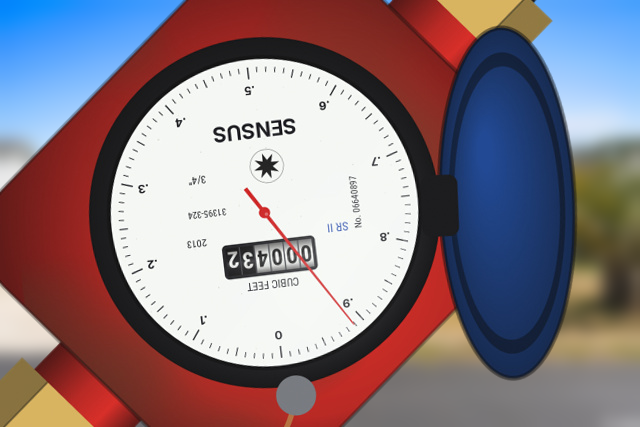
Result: **431.91** ft³
